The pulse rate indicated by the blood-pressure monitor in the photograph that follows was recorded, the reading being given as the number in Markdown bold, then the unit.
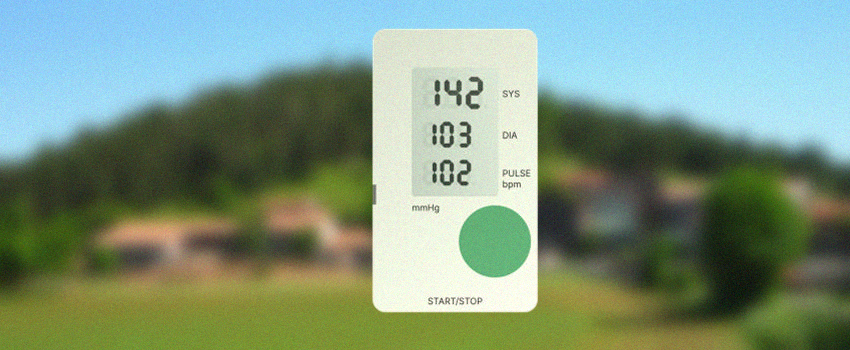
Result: **102** bpm
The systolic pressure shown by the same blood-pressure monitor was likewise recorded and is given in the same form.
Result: **142** mmHg
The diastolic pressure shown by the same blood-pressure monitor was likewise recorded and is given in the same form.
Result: **103** mmHg
